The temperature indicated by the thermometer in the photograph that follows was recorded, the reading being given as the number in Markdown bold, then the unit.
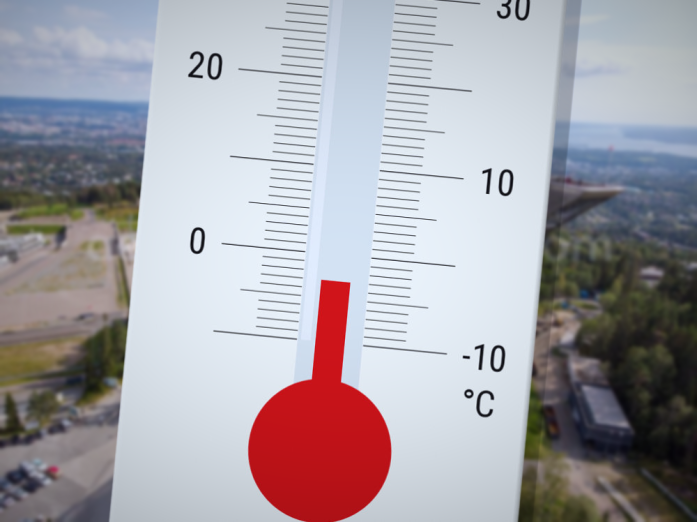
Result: **-3** °C
